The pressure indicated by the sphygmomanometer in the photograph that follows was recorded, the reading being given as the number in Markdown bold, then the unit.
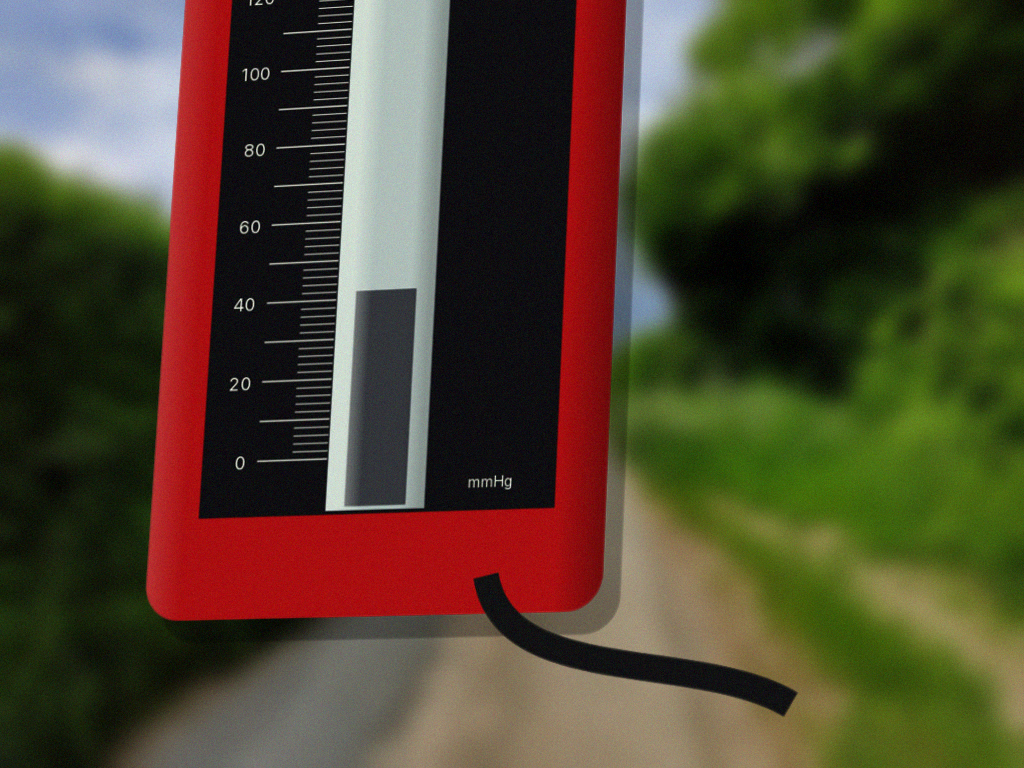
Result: **42** mmHg
